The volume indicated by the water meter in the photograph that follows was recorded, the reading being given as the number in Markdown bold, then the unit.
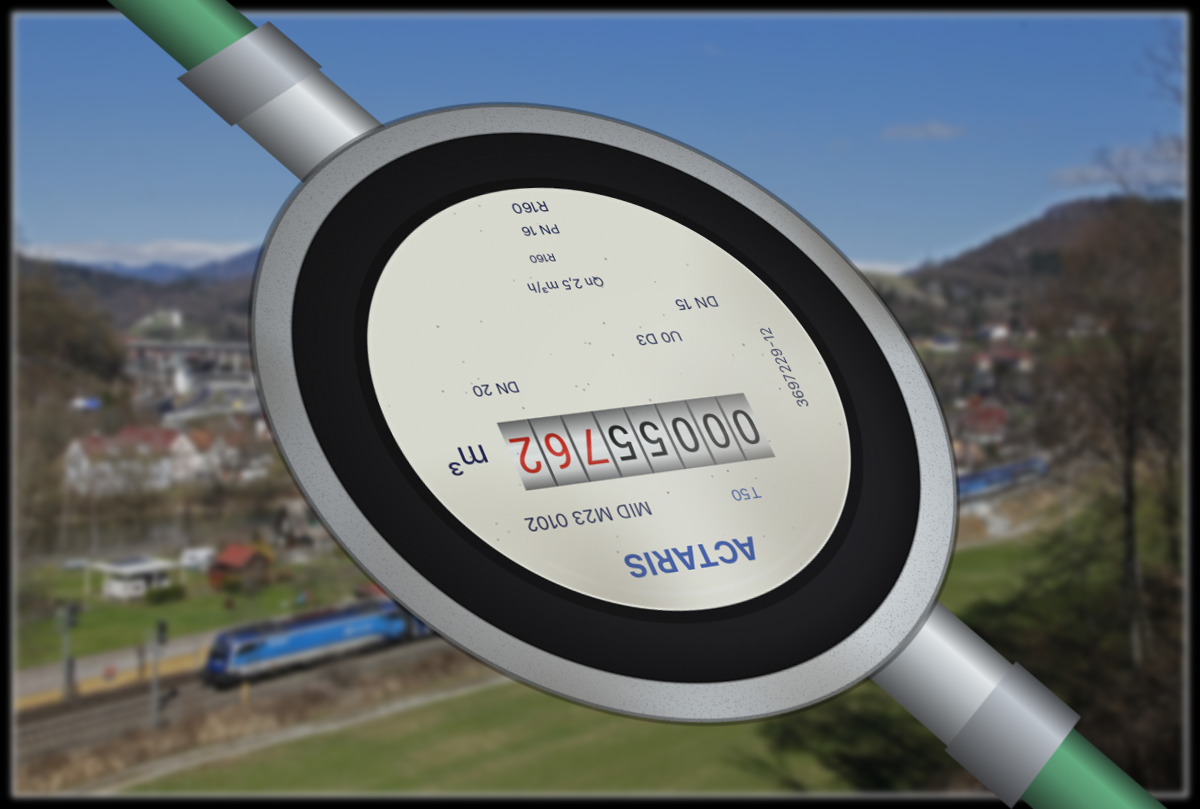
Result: **55.762** m³
